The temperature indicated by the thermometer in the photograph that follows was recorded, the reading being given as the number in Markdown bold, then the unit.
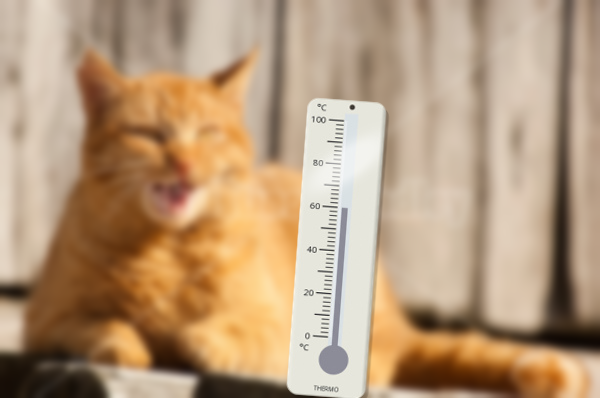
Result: **60** °C
